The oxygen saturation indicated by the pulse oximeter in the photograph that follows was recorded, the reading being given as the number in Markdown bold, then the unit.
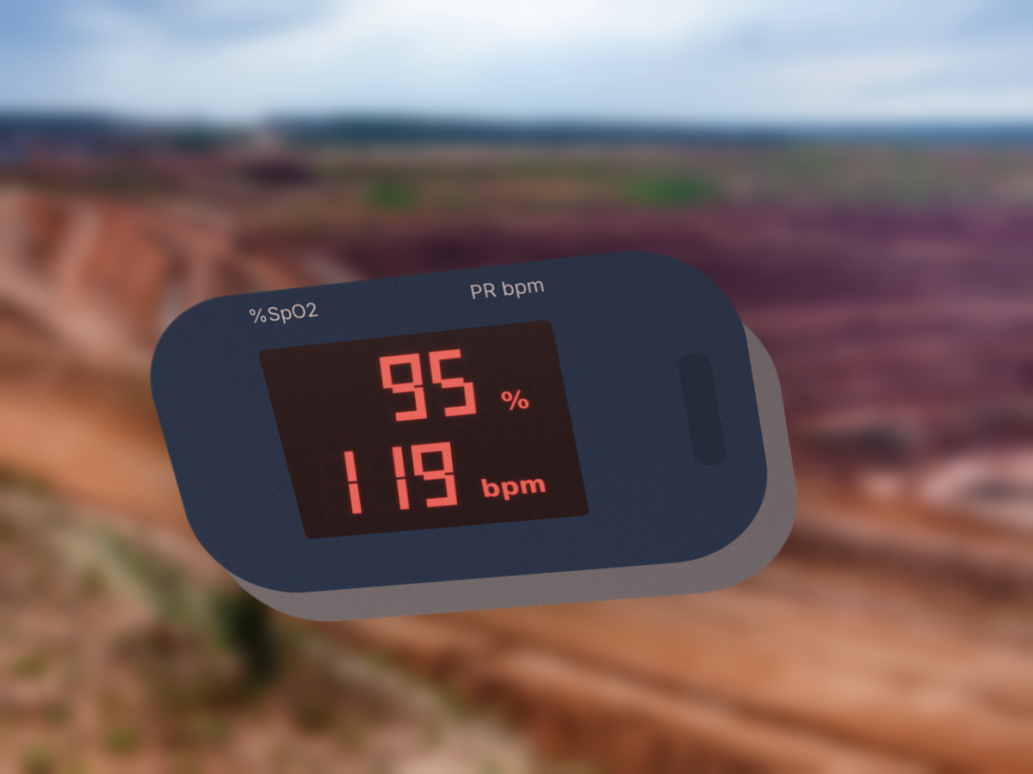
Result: **95** %
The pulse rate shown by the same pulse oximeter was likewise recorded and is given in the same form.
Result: **119** bpm
